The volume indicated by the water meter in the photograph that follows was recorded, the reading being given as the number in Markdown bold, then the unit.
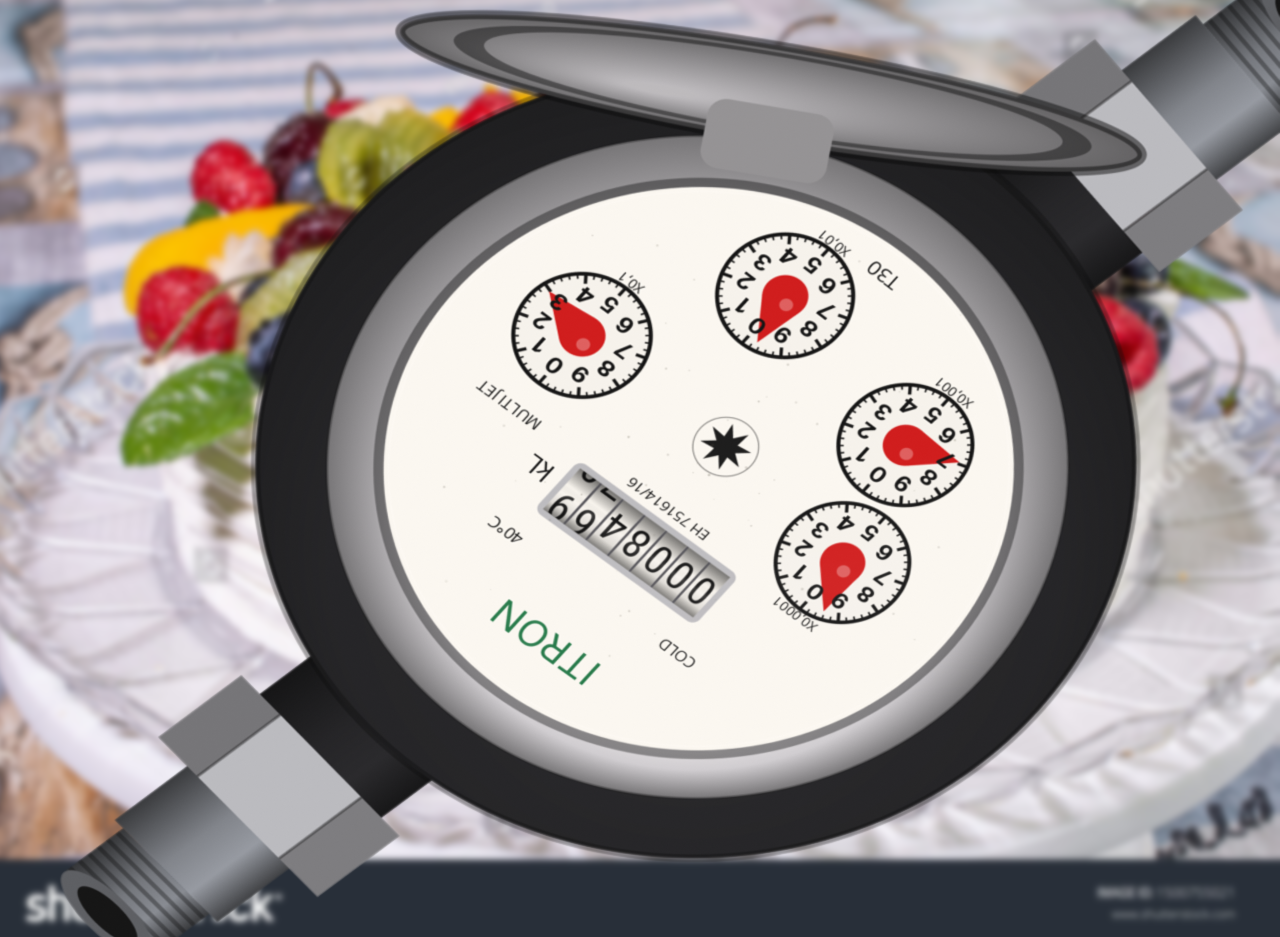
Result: **8469.2969** kL
